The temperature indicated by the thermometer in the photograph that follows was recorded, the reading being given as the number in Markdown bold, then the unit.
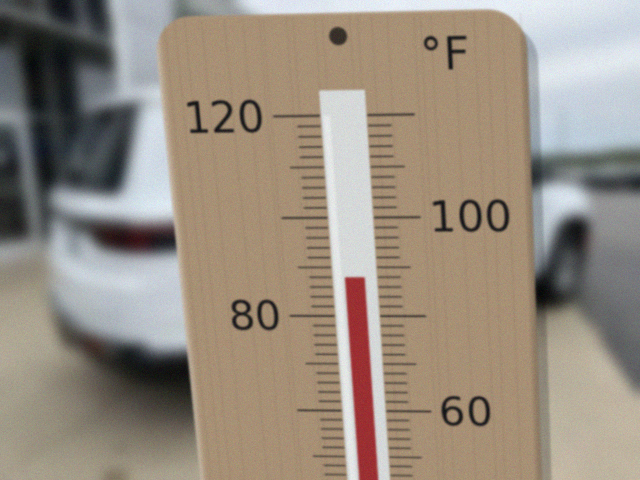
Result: **88** °F
